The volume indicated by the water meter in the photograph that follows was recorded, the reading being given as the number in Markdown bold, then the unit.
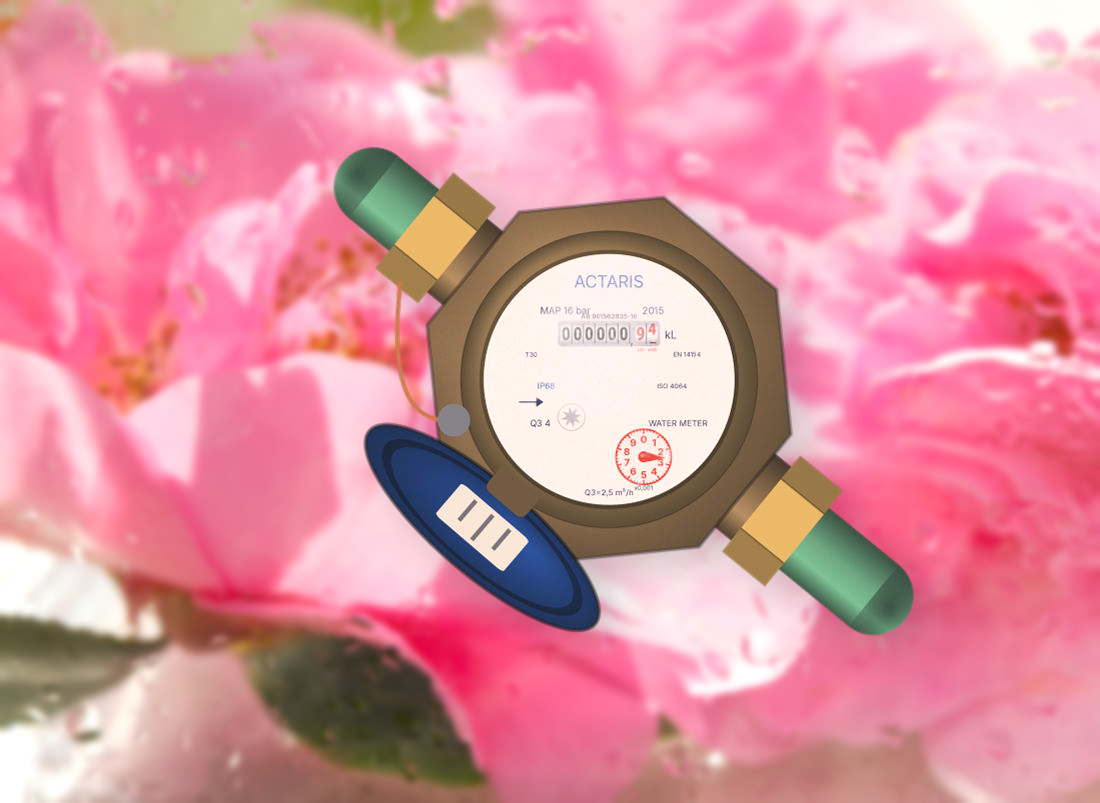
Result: **0.942** kL
